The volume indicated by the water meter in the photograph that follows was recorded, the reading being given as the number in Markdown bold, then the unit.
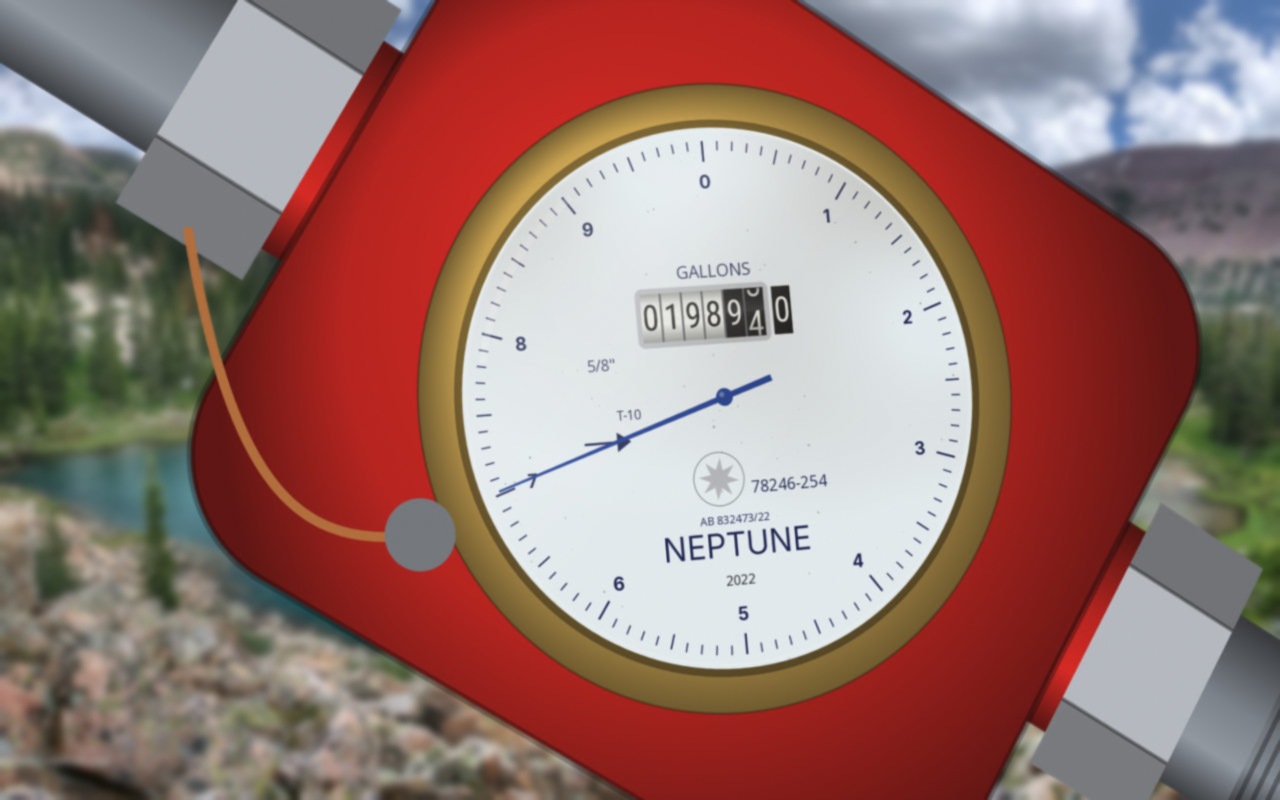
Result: **198937.0** gal
